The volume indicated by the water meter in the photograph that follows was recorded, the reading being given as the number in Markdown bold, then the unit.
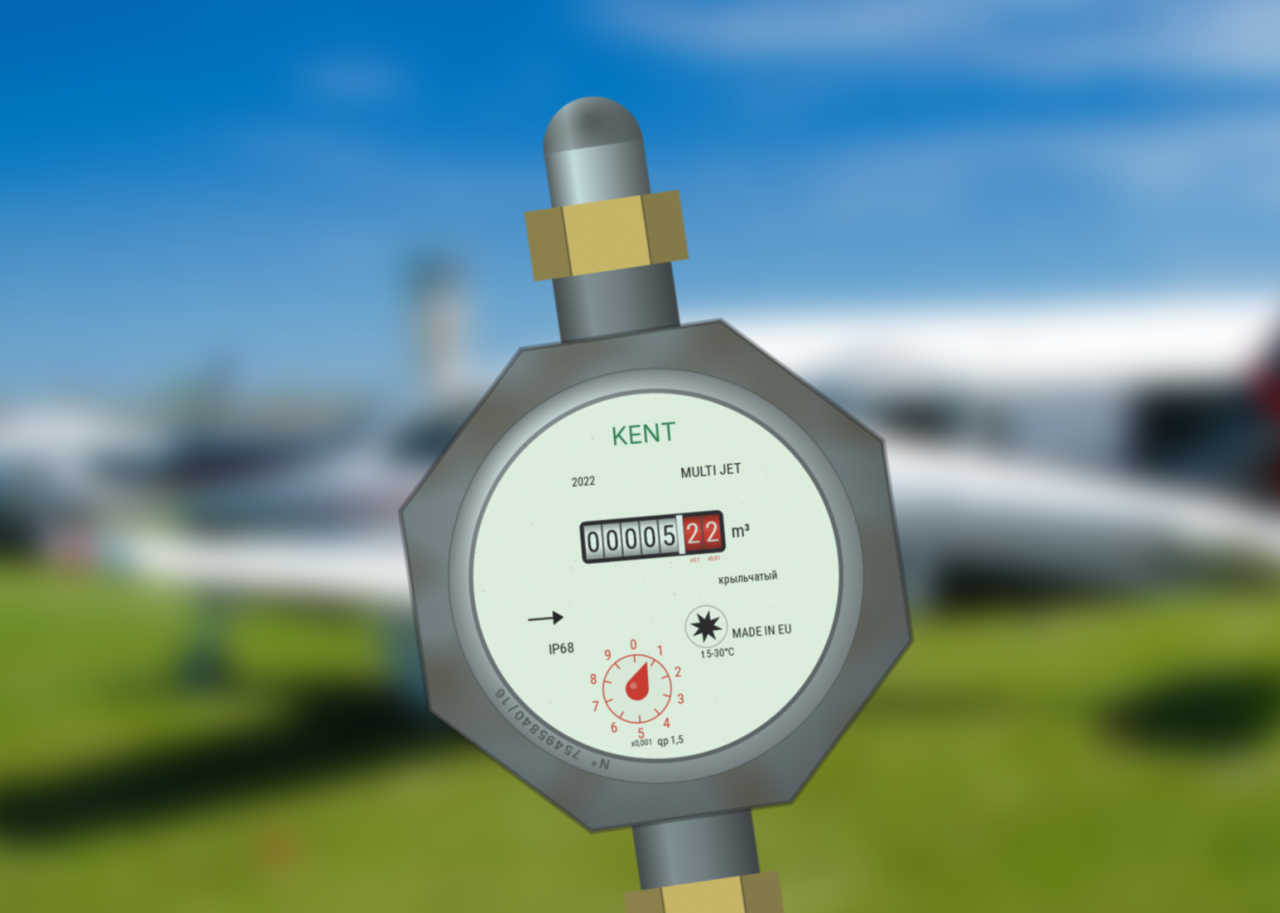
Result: **5.220** m³
